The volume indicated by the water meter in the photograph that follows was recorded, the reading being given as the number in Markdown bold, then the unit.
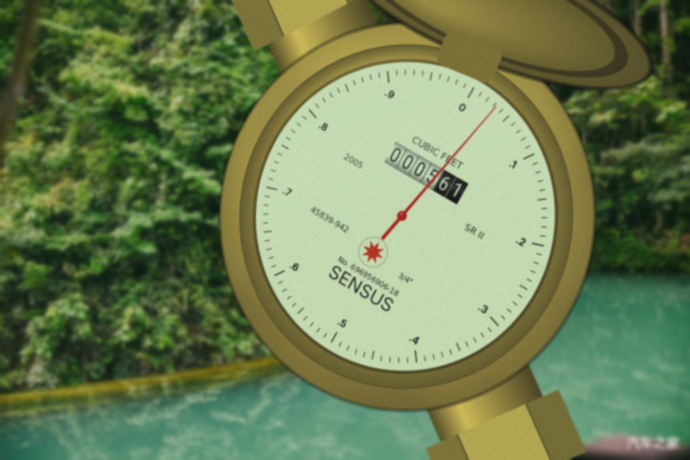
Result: **561.03** ft³
